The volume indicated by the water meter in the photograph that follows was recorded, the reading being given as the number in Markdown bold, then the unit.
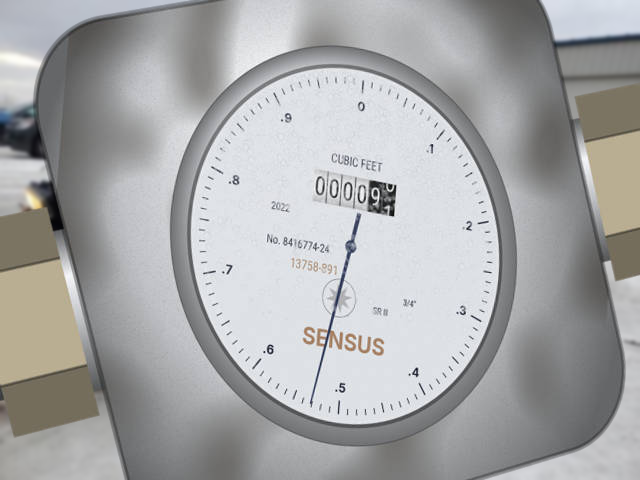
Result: **90.53** ft³
